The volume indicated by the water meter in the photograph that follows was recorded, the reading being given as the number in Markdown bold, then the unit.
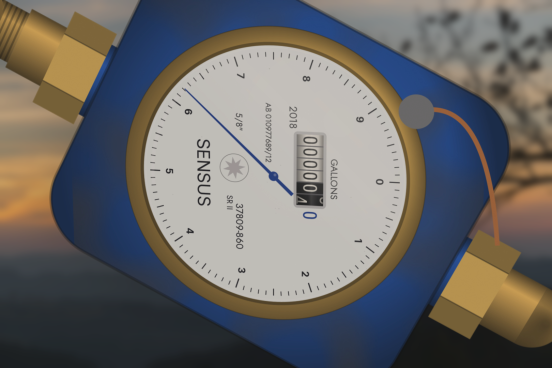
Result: **36.2** gal
